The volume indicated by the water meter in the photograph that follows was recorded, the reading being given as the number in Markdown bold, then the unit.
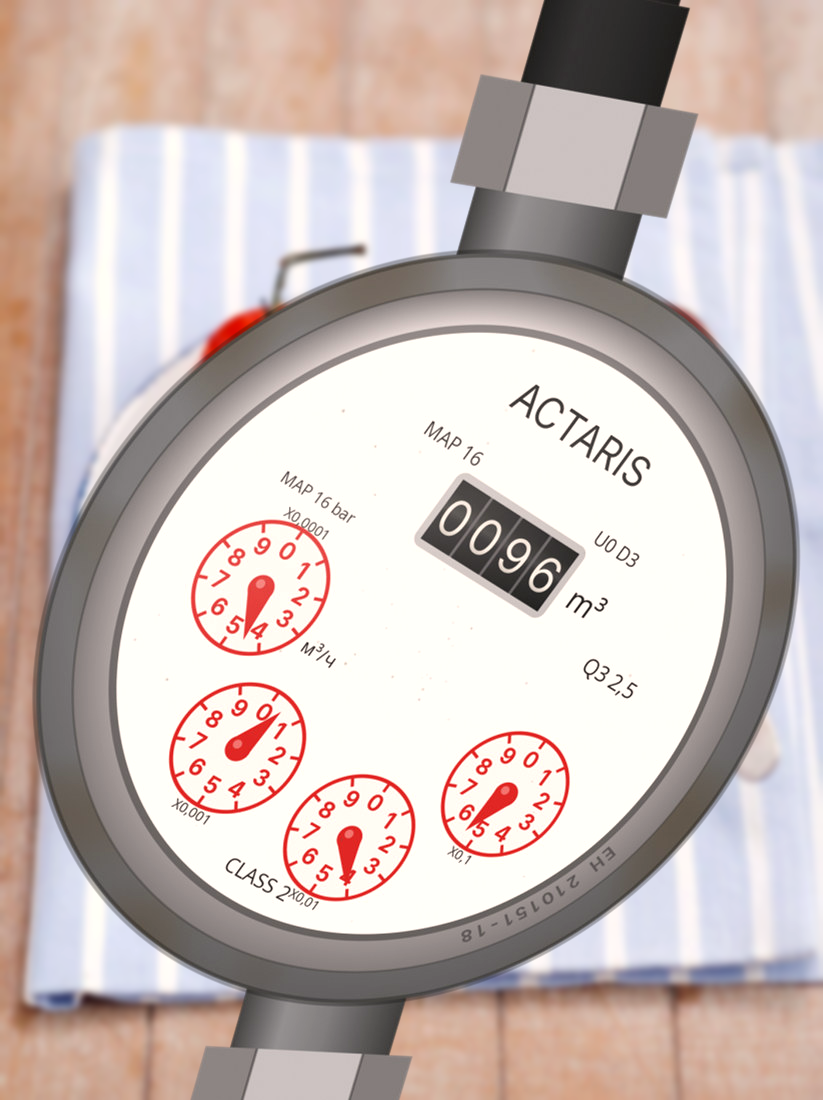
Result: **96.5404** m³
